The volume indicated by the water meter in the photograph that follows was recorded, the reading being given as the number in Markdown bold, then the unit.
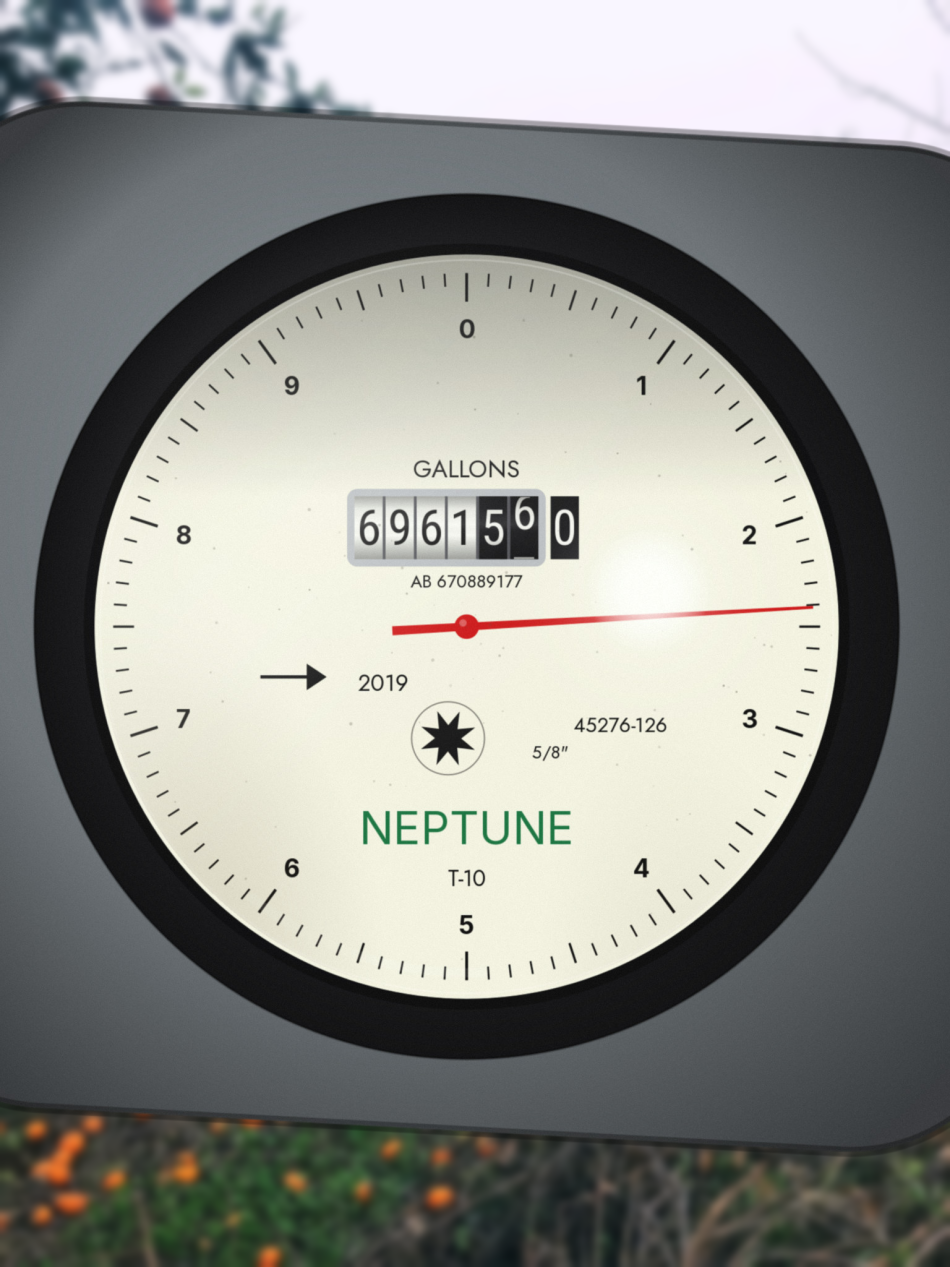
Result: **6961562.4** gal
